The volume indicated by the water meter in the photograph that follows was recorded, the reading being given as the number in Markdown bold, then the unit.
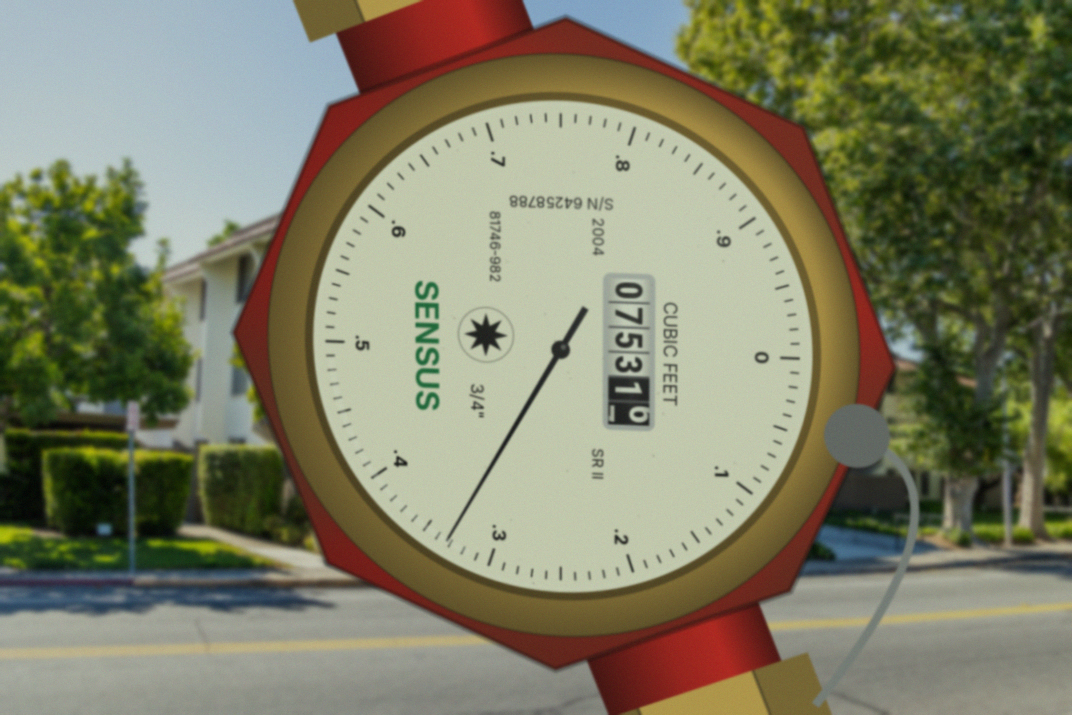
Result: **75316.33** ft³
